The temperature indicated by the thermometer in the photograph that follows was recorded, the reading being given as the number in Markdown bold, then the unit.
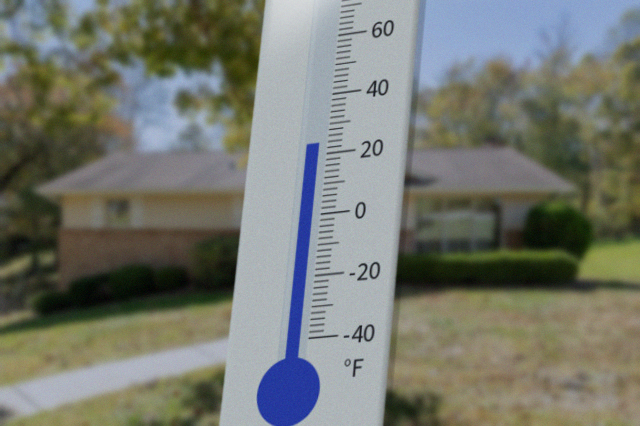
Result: **24** °F
